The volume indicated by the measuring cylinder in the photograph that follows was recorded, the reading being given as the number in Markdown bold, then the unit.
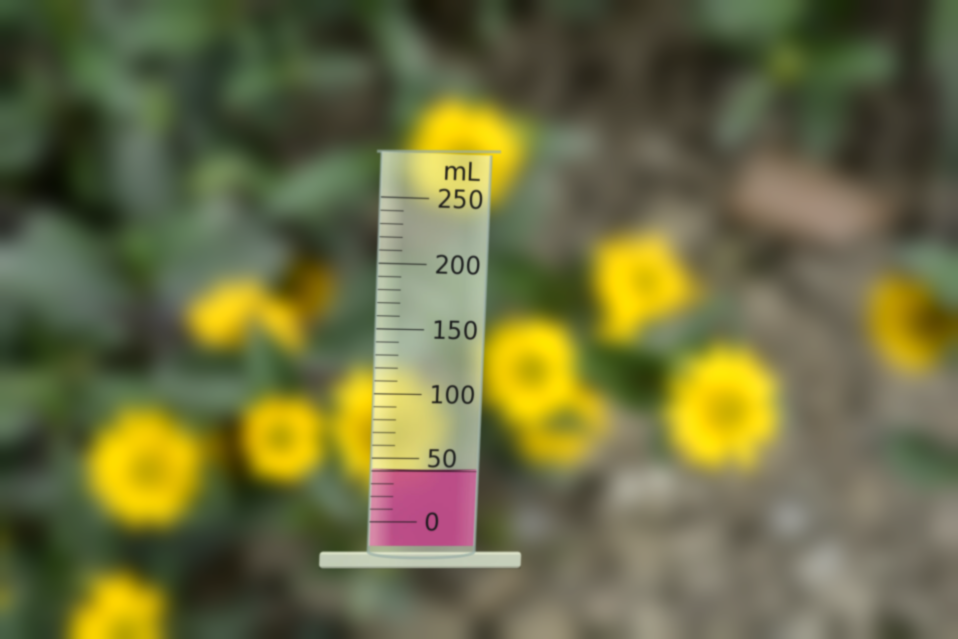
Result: **40** mL
